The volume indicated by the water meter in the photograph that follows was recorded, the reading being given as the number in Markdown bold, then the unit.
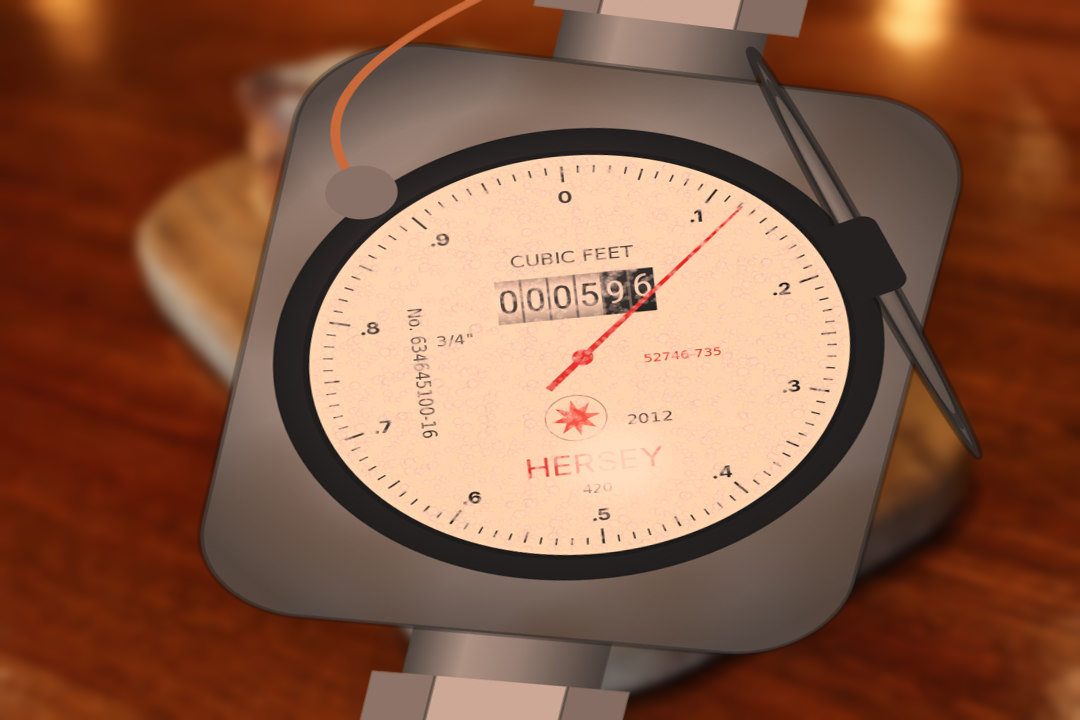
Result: **596.12** ft³
